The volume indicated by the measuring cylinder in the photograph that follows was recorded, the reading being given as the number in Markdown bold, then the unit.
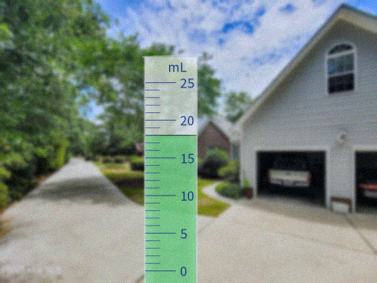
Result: **18** mL
